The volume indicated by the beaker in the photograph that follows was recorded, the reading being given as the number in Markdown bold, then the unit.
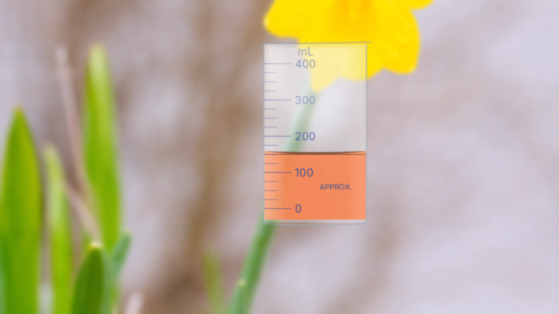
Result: **150** mL
